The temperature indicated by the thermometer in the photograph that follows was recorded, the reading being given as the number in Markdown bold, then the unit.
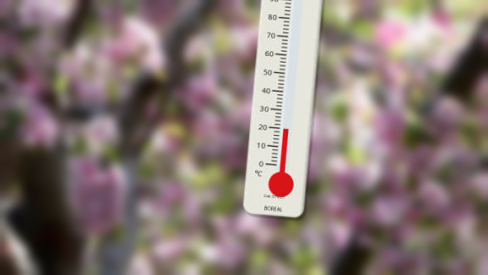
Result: **20** °C
